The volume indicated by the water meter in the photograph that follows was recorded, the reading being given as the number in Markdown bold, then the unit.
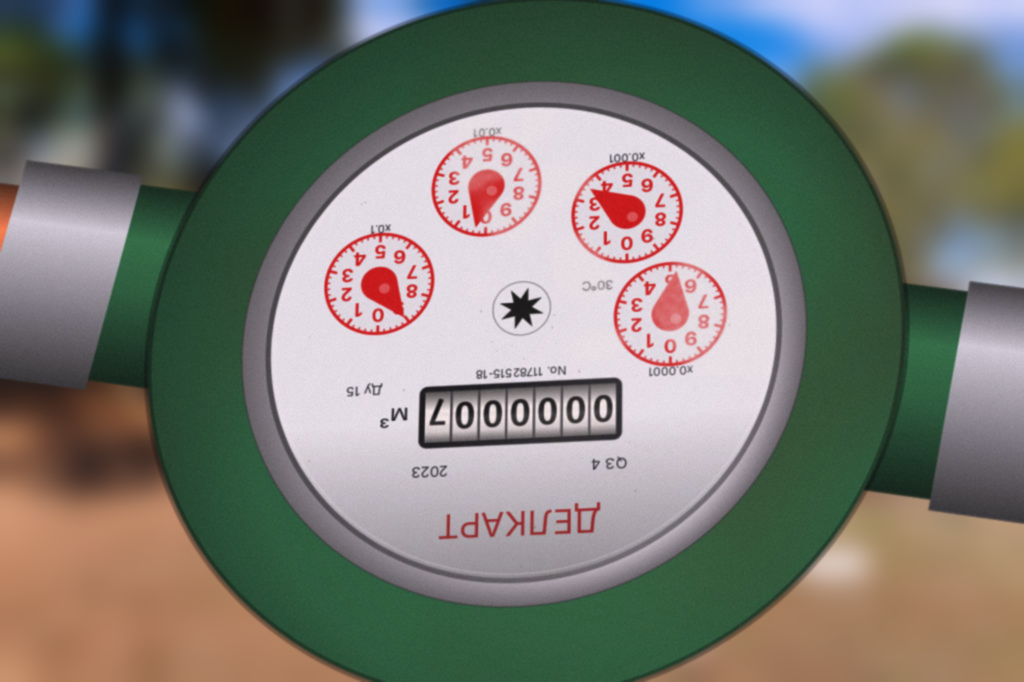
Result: **6.9035** m³
